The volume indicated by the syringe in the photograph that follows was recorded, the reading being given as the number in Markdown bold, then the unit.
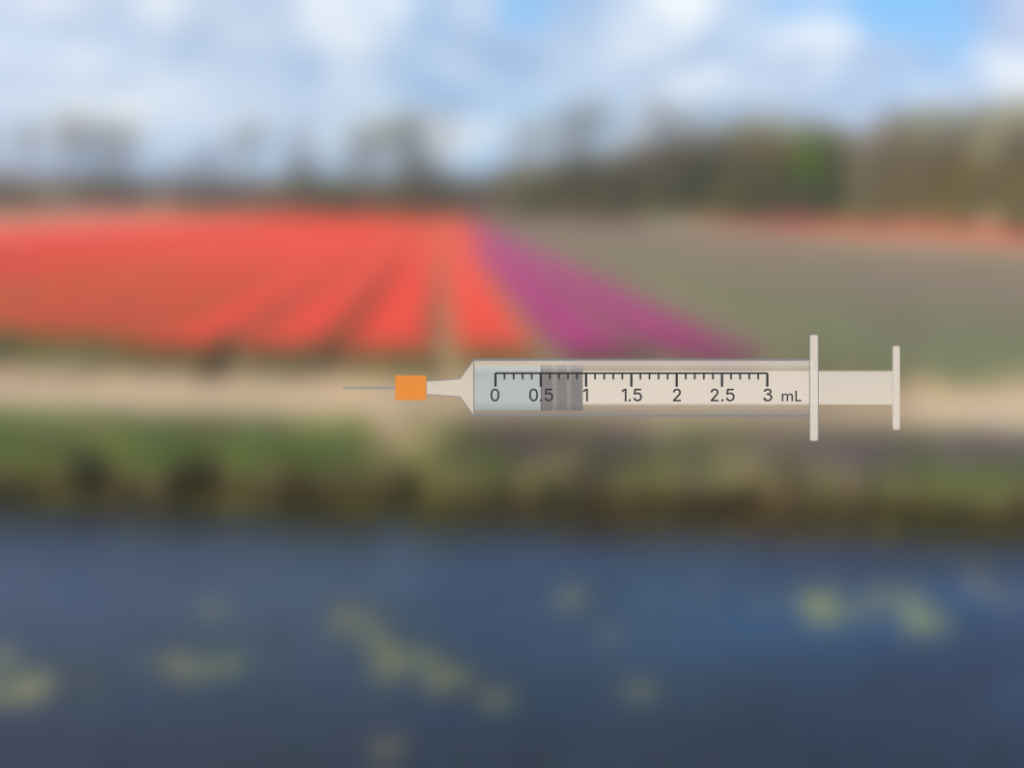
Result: **0.5** mL
